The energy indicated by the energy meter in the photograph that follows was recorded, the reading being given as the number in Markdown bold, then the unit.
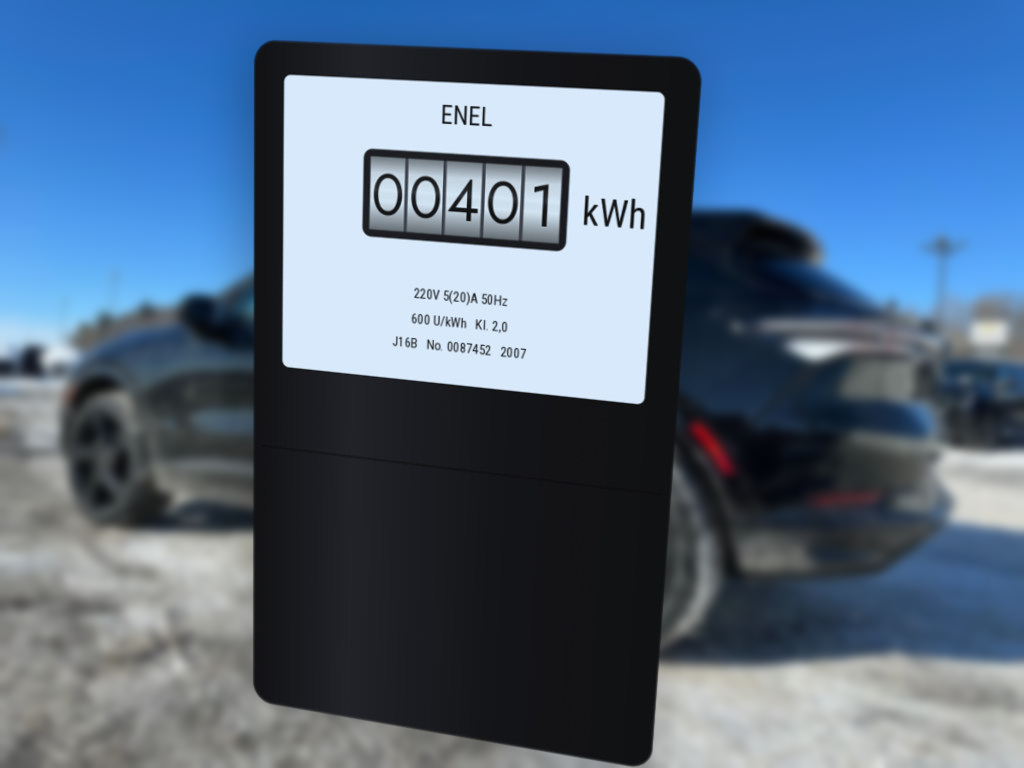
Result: **401** kWh
